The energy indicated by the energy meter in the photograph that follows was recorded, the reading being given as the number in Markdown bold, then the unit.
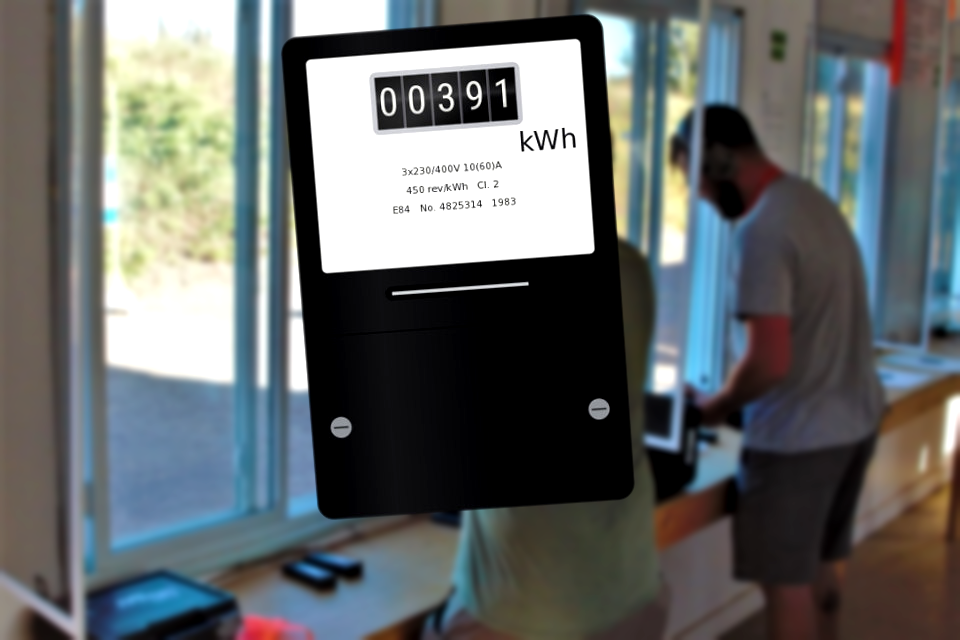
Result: **391** kWh
